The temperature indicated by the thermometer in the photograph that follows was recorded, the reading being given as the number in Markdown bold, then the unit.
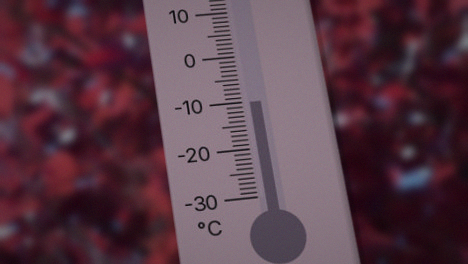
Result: **-10** °C
